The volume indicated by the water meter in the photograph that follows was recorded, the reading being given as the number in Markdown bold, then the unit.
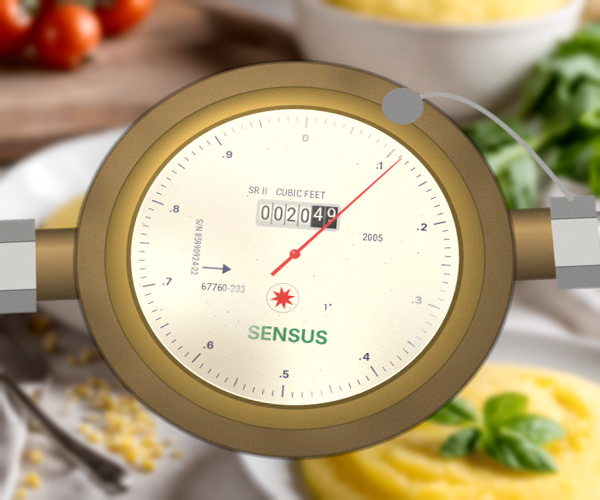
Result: **2049.11** ft³
